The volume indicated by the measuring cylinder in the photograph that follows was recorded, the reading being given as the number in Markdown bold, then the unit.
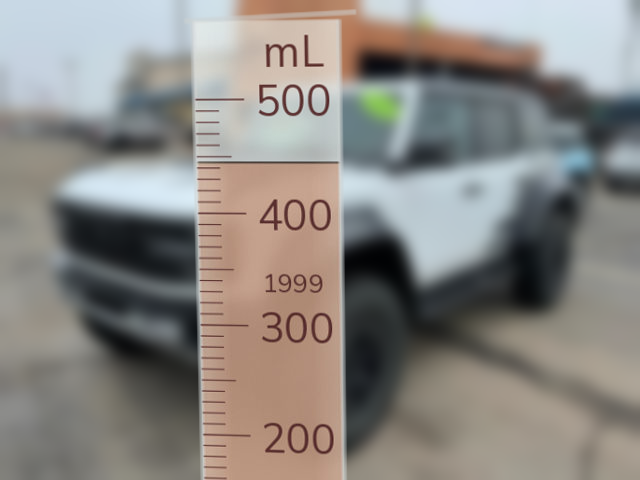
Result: **445** mL
